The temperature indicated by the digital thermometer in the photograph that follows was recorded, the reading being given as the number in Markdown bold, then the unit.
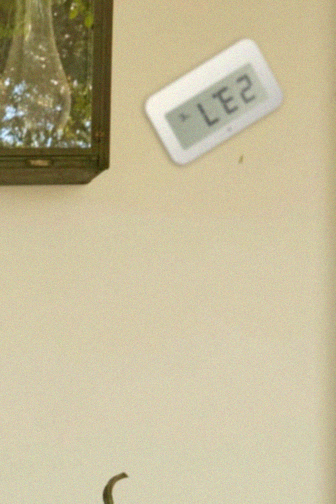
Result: **23.7** °C
